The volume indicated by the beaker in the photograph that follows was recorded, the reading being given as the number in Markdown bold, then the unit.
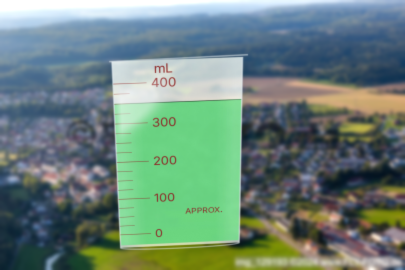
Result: **350** mL
